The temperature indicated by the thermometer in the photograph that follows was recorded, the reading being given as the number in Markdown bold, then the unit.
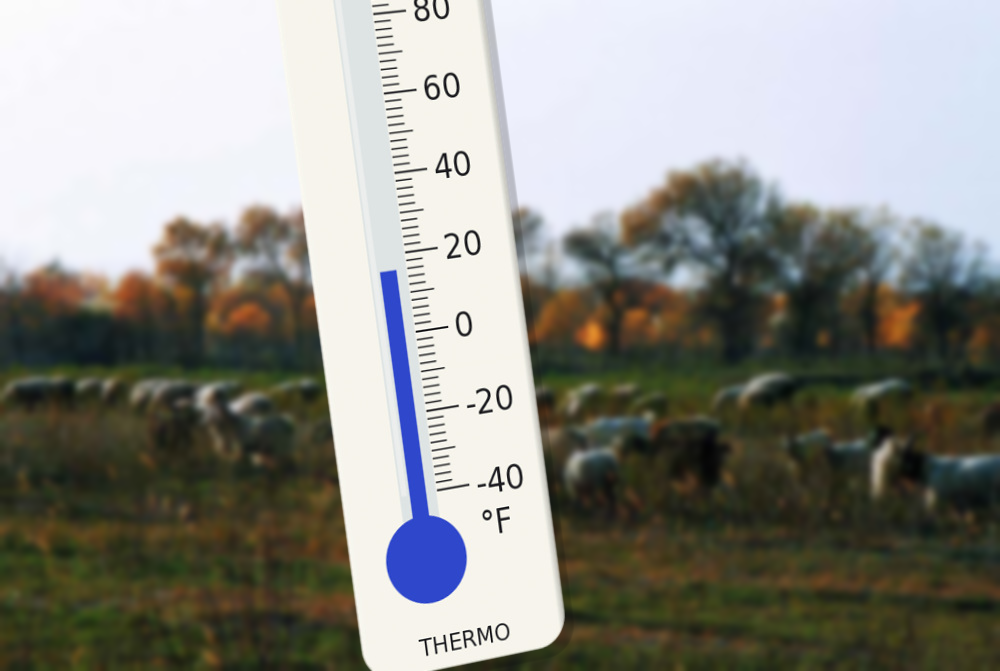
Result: **16** °F
